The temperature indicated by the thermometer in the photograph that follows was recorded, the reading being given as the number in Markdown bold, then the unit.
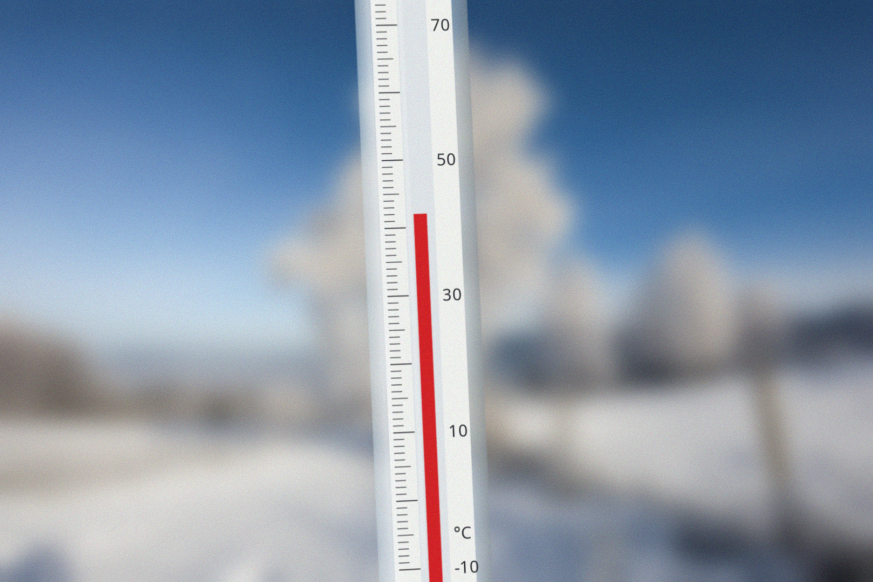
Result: **42** °C
